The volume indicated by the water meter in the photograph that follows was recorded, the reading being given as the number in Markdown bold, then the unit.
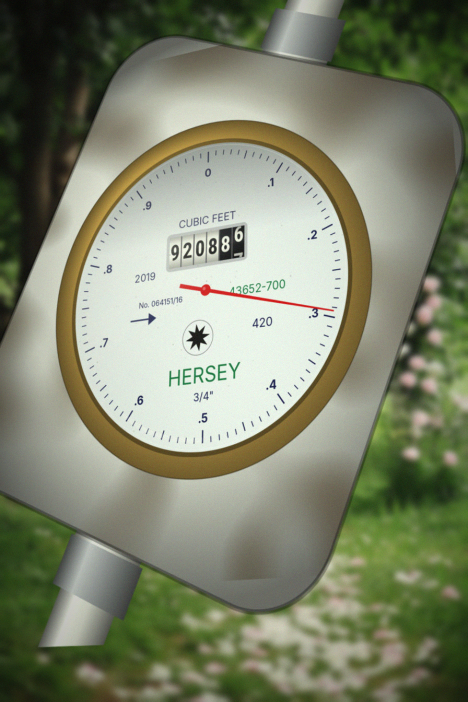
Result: **920886.29** ft³
